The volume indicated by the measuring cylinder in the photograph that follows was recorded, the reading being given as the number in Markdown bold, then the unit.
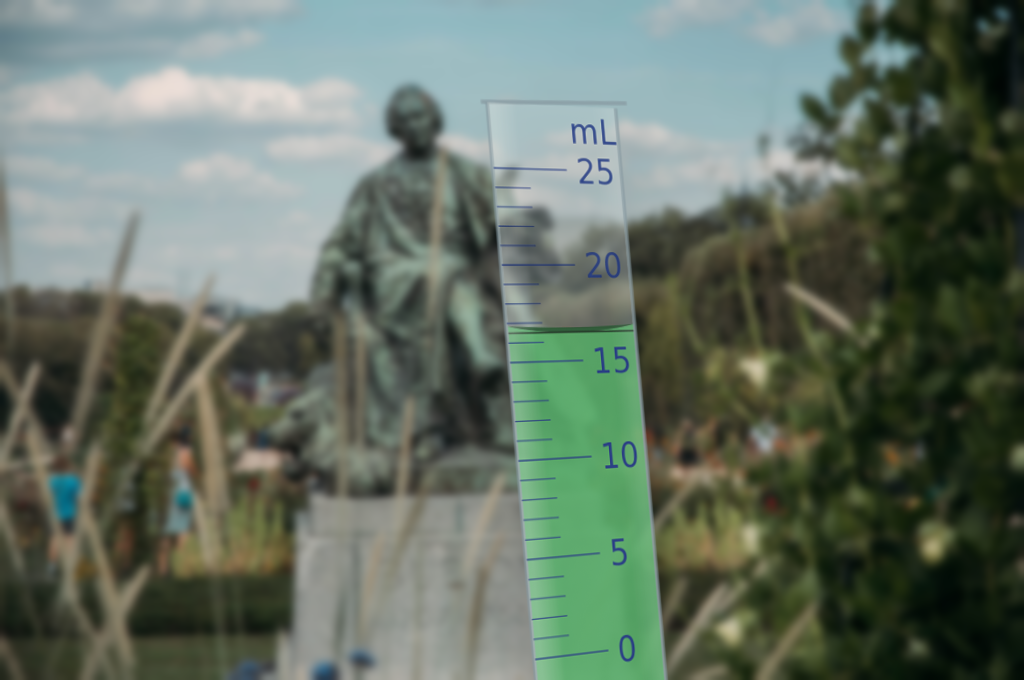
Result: **16.5** mL
